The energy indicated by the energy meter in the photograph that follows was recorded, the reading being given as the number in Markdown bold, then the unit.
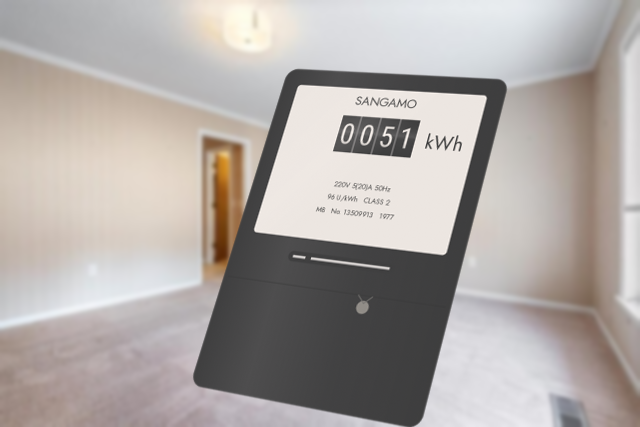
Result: **51** kWh
